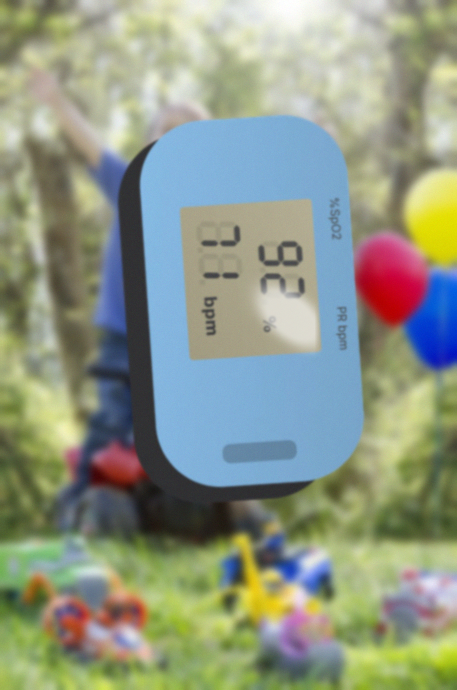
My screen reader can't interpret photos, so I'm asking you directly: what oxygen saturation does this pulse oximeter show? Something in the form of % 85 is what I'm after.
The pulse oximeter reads % 92
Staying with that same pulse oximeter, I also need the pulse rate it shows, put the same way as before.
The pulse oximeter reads bpm 71
